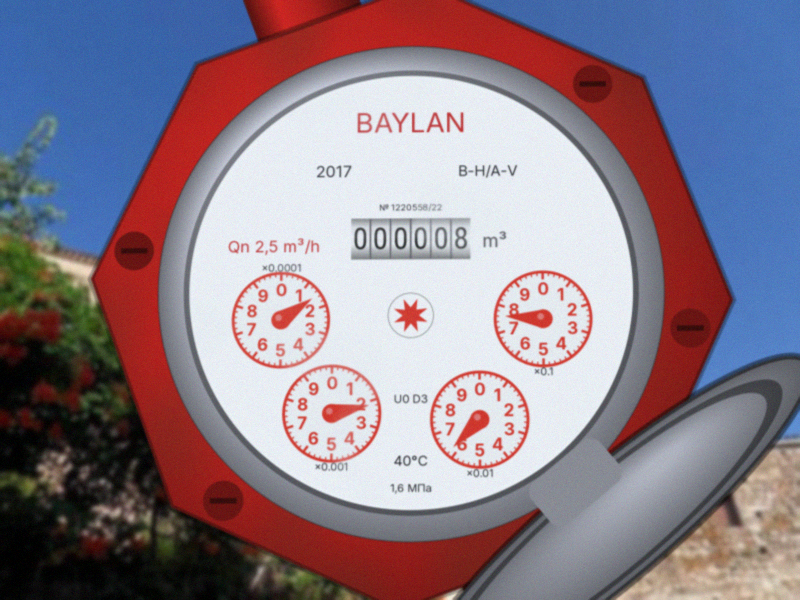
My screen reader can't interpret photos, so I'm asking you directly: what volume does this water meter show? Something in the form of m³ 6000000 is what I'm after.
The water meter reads m³ 8.7621
